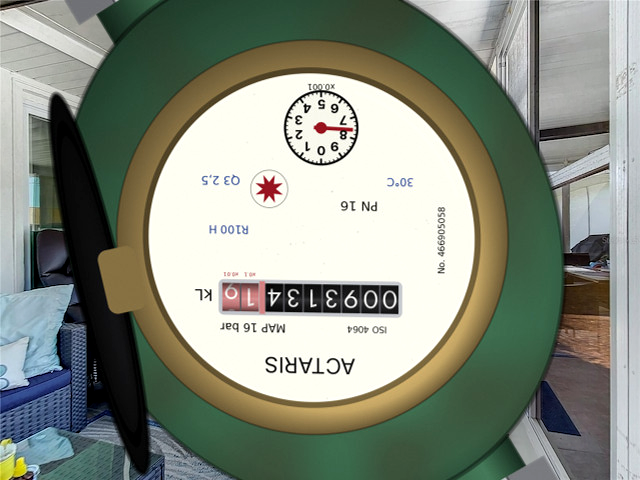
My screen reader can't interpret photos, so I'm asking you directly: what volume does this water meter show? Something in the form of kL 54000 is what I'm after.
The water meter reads kL 93134.187
